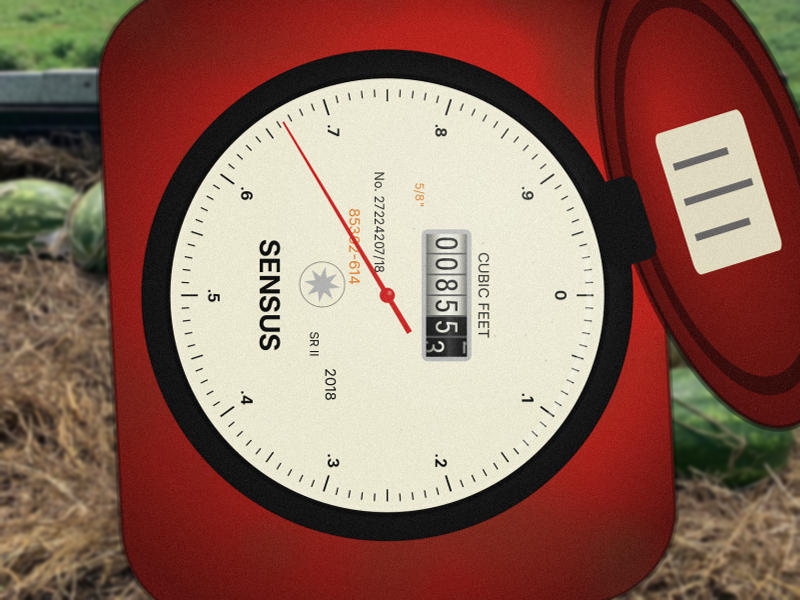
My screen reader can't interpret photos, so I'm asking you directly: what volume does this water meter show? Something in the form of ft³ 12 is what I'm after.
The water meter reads ft³ 8552.66
